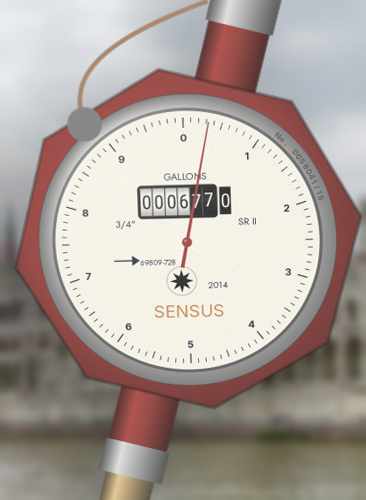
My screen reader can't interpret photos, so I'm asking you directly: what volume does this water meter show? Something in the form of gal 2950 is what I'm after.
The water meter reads gal 6770.3
